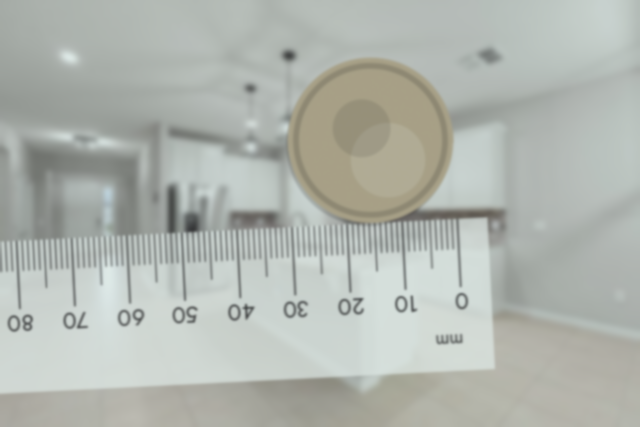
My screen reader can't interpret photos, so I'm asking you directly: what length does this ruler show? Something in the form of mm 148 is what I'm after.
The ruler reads mm 30
